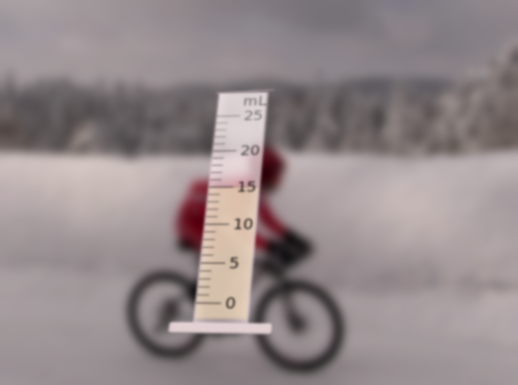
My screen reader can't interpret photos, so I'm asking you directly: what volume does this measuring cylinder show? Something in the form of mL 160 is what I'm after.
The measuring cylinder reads mL 15
